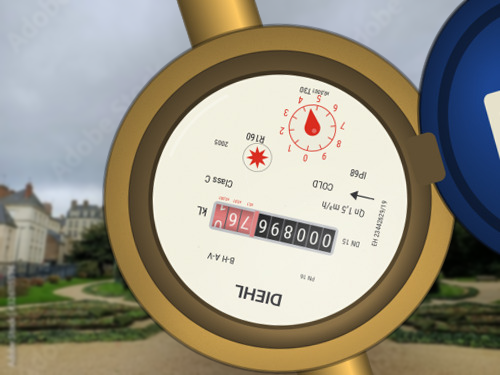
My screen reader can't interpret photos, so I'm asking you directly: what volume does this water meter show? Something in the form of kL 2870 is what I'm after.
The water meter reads kL 896.7604
